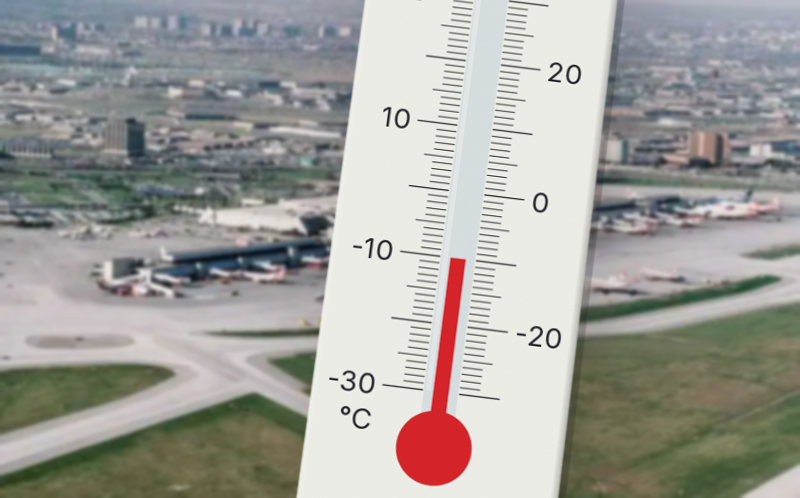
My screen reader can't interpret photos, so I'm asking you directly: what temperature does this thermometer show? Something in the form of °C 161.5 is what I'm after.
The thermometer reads °C -10
